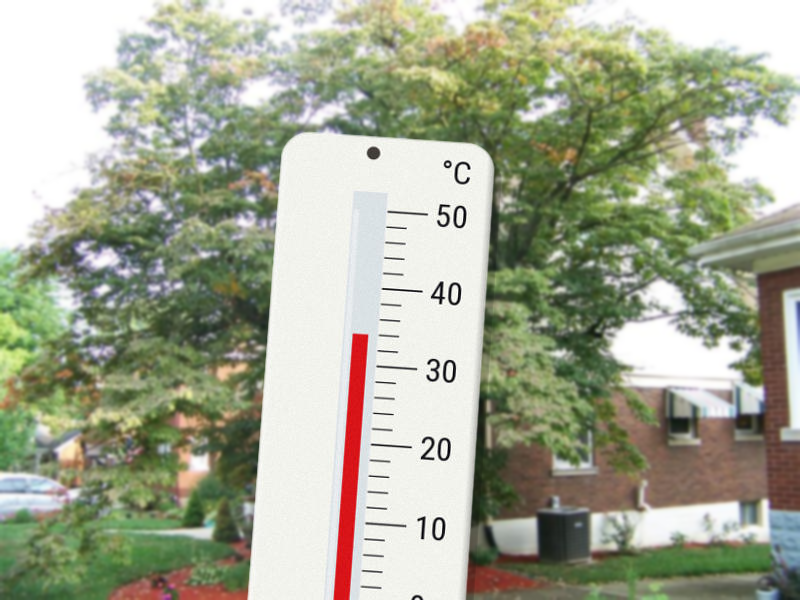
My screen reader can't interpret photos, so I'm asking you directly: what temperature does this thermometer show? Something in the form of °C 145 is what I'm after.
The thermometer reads °C 34
